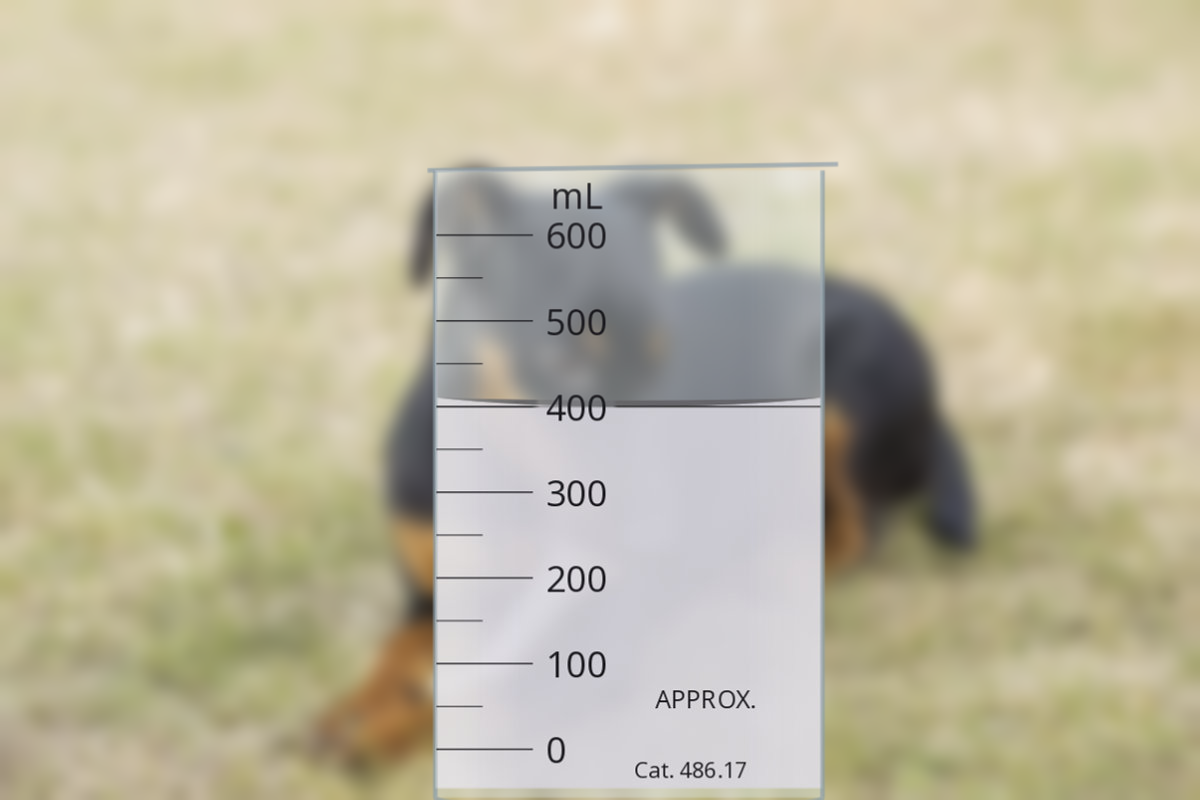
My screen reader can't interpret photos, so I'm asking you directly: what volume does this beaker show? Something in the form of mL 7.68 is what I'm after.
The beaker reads mL 400
